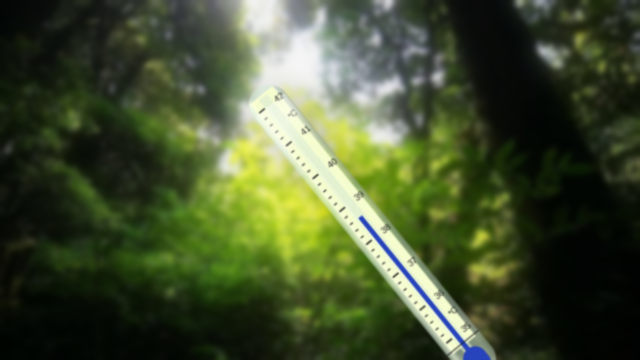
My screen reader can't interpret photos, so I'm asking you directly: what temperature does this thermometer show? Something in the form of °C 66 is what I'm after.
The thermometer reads °C 38.6
